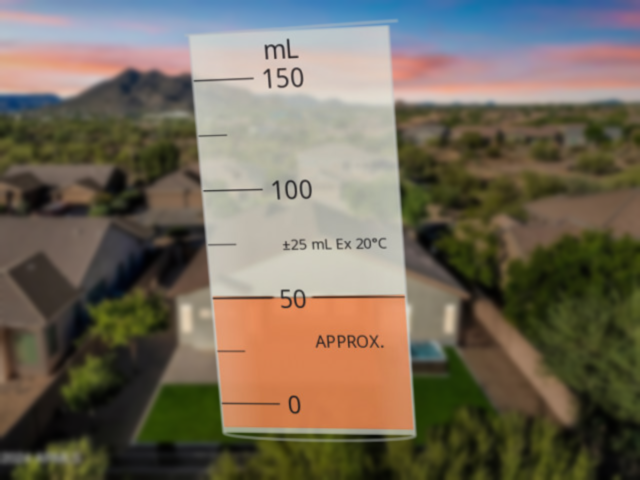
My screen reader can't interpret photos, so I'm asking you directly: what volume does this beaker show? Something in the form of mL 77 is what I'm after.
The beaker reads mL 50
